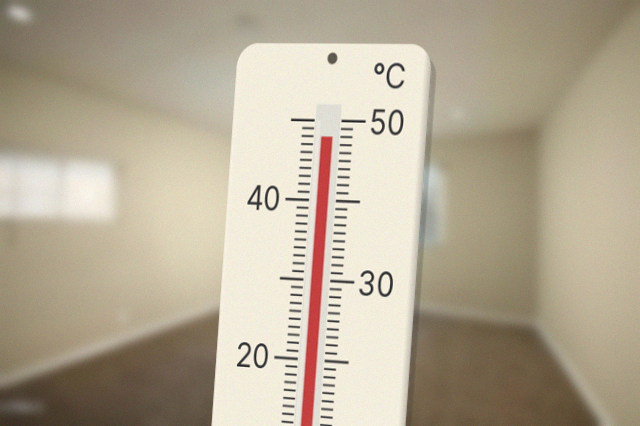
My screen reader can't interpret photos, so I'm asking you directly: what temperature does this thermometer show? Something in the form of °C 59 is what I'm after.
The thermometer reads °C 48
